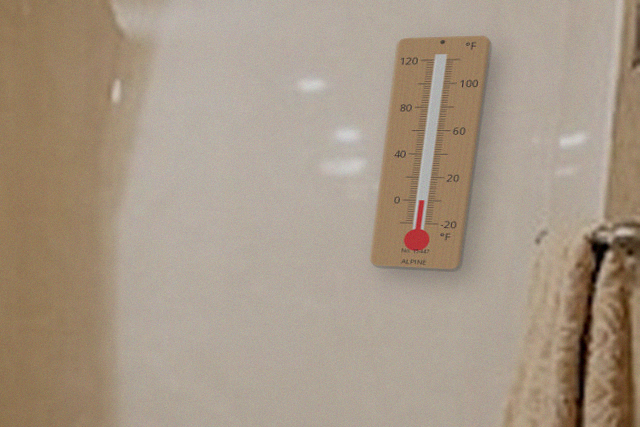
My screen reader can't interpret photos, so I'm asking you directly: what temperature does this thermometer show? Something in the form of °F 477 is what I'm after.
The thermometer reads °F 0
